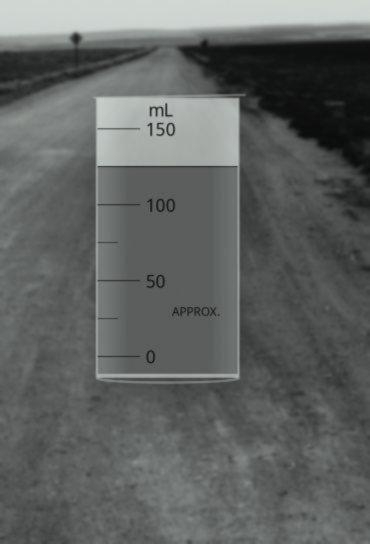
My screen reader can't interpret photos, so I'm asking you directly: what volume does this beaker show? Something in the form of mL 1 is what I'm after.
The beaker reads mL 125
